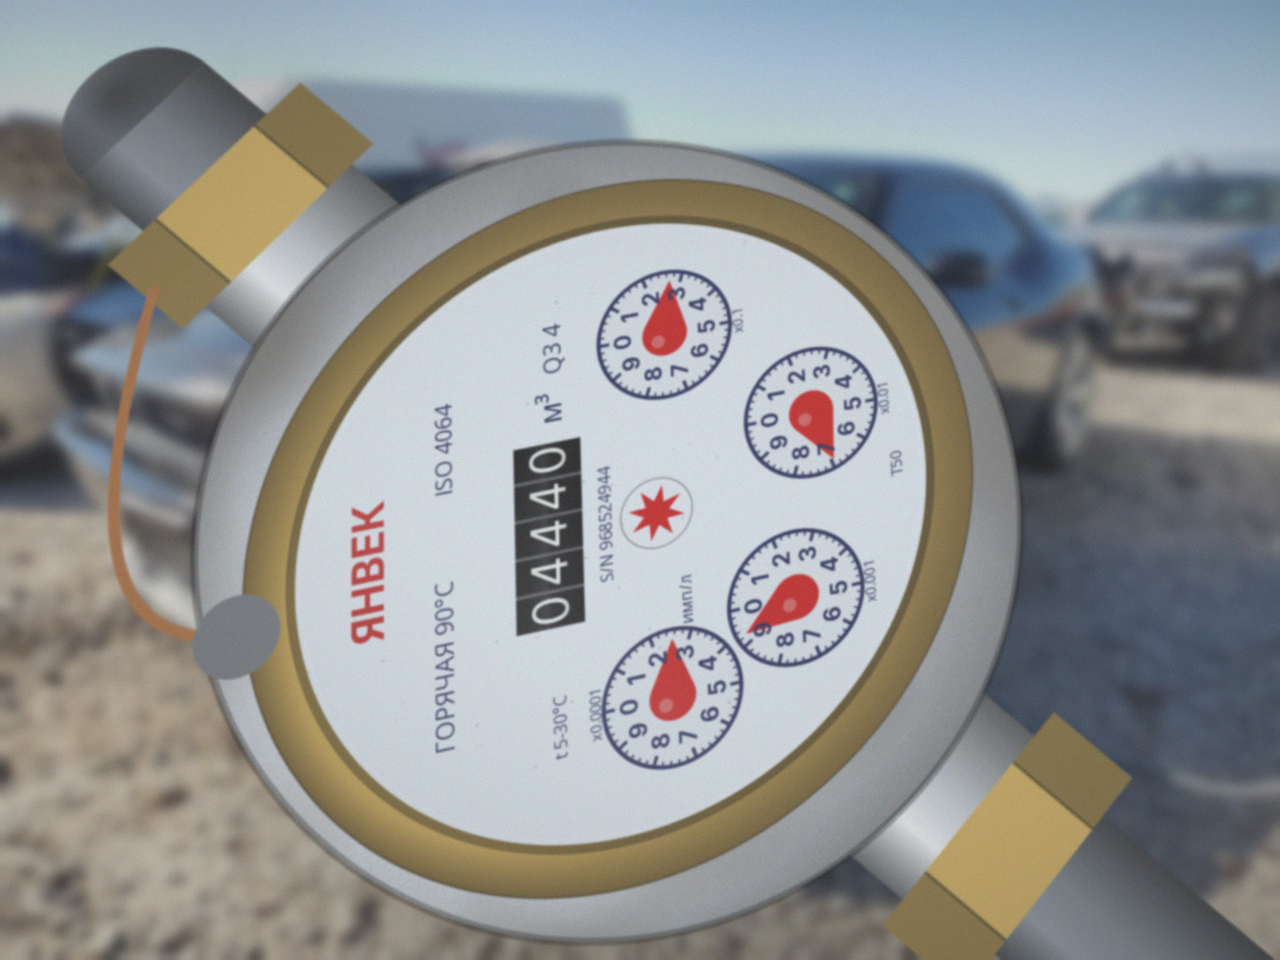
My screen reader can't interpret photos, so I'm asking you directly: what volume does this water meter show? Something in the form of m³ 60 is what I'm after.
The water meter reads m³ 4440.2692
